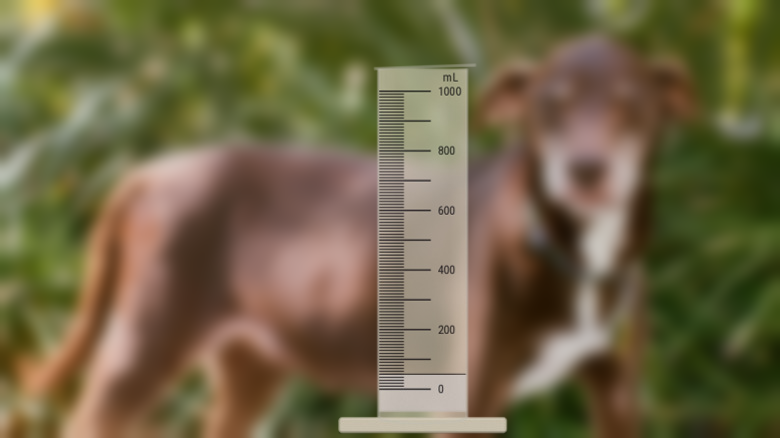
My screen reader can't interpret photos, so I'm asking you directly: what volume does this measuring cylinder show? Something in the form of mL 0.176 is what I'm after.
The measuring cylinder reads mL 50
